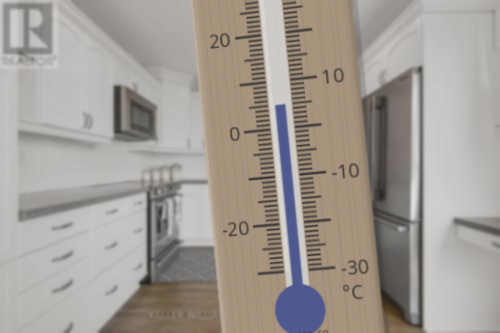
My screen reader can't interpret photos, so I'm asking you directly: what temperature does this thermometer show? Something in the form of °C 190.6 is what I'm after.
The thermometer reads °C 5
